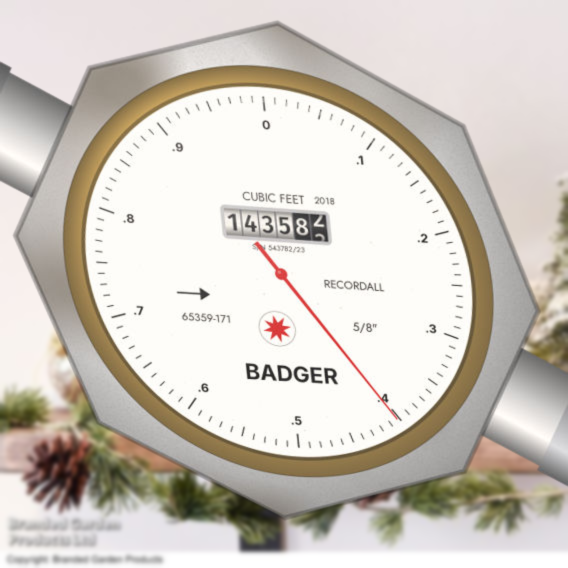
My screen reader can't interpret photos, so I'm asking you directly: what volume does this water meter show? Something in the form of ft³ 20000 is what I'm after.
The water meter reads ft³ 143582.40
